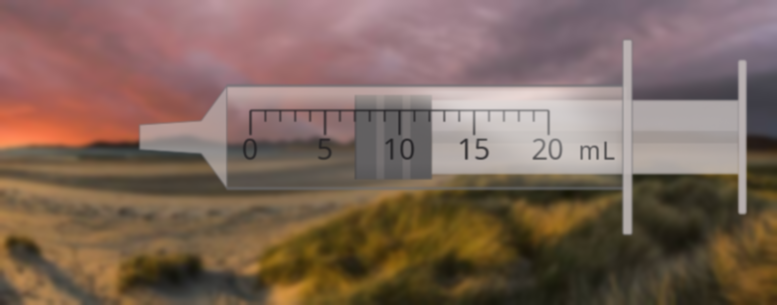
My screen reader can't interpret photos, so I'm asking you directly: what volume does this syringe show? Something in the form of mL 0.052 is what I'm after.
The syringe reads mL 7
